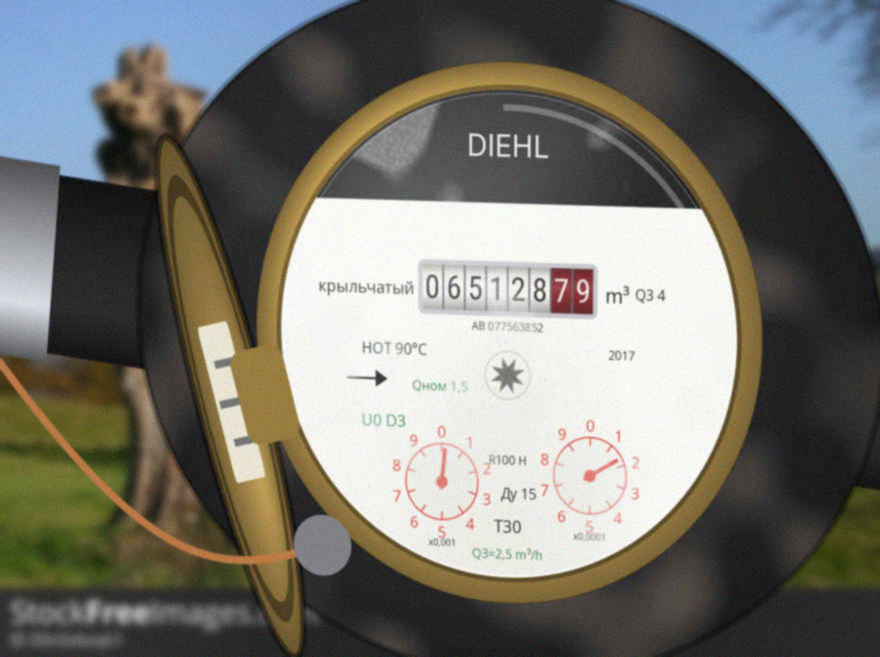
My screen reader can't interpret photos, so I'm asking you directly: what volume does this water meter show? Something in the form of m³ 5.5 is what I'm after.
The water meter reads m³ 65128.7901
